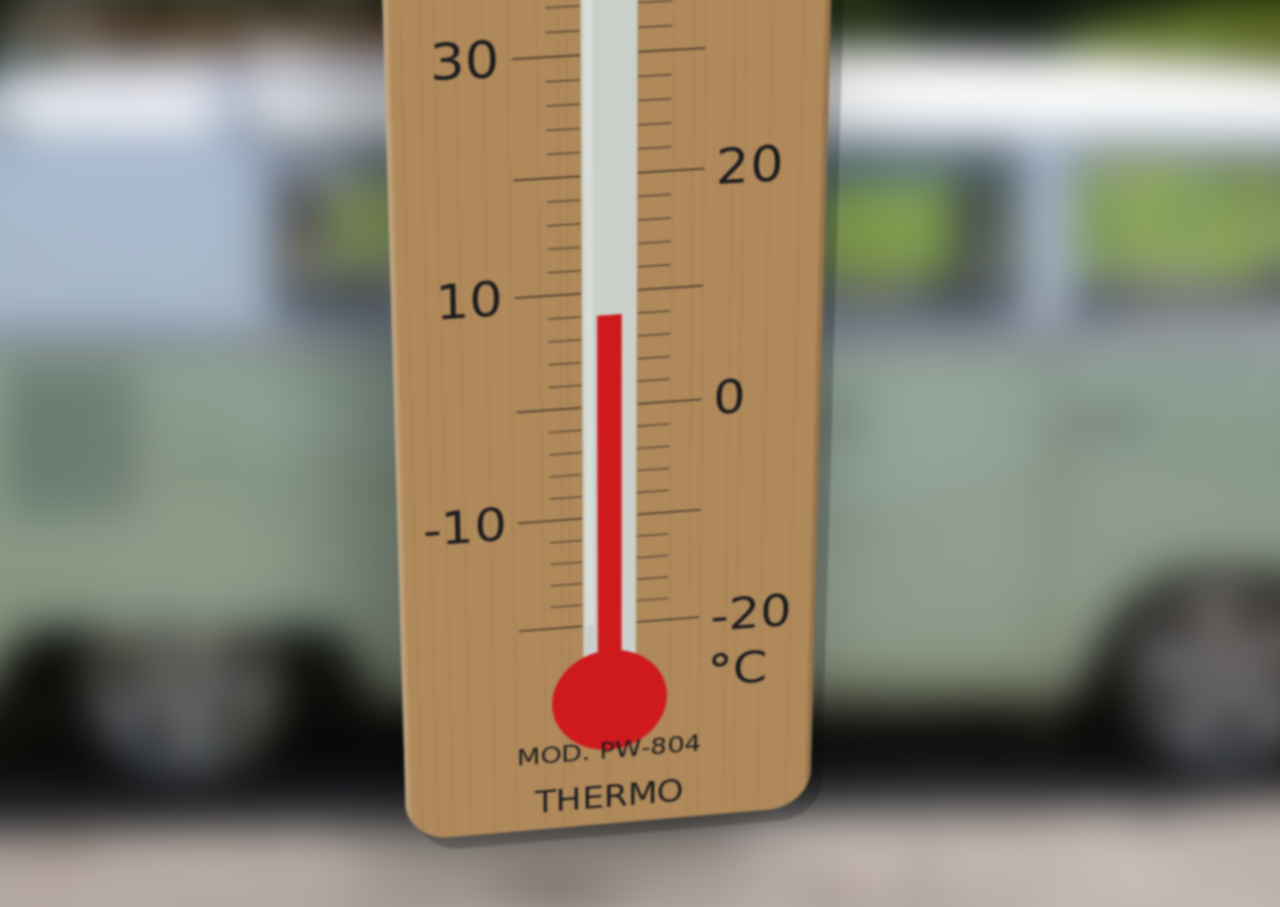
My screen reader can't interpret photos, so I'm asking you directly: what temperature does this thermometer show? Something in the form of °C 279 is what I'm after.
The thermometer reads °C 8
